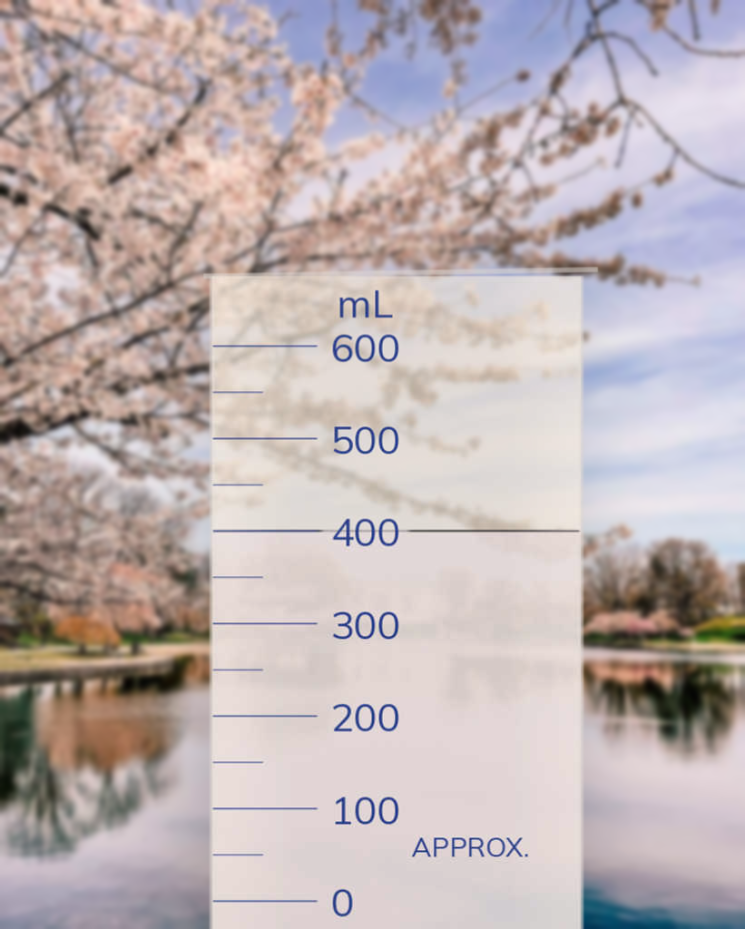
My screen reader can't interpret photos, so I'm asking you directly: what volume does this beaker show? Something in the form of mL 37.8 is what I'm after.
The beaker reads mL 400
